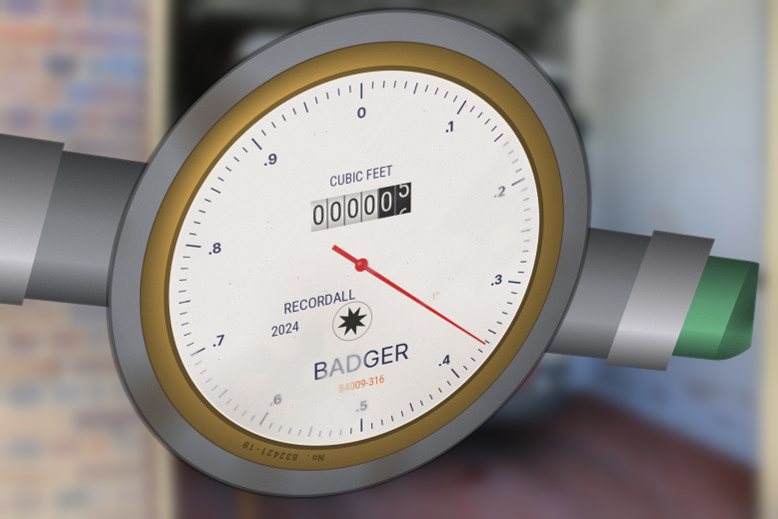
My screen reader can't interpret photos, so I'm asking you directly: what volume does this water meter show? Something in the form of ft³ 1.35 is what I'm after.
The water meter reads ft³ 5.36
